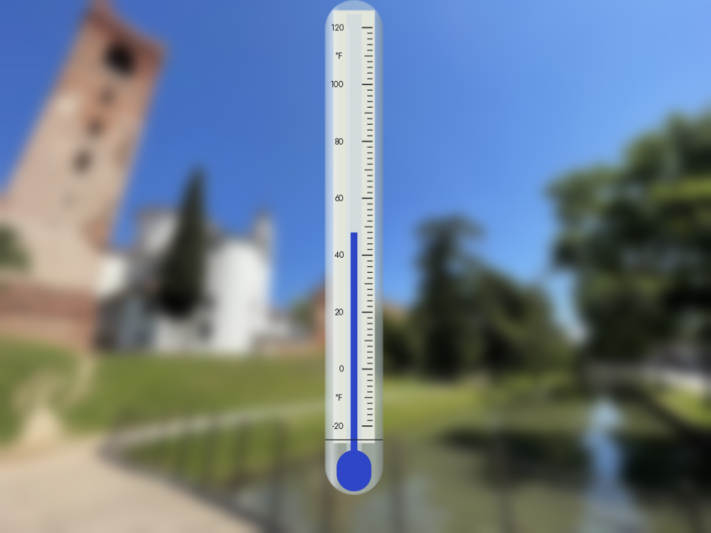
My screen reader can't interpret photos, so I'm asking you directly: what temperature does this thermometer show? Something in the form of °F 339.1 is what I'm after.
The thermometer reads °F 48
